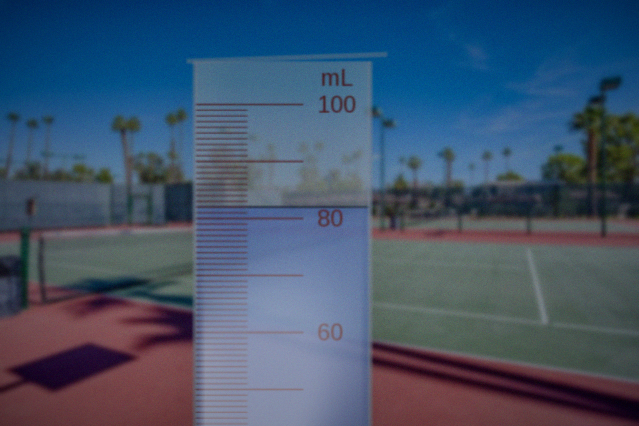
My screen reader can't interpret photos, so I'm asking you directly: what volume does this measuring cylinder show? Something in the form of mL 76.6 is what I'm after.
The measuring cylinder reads mL 82
